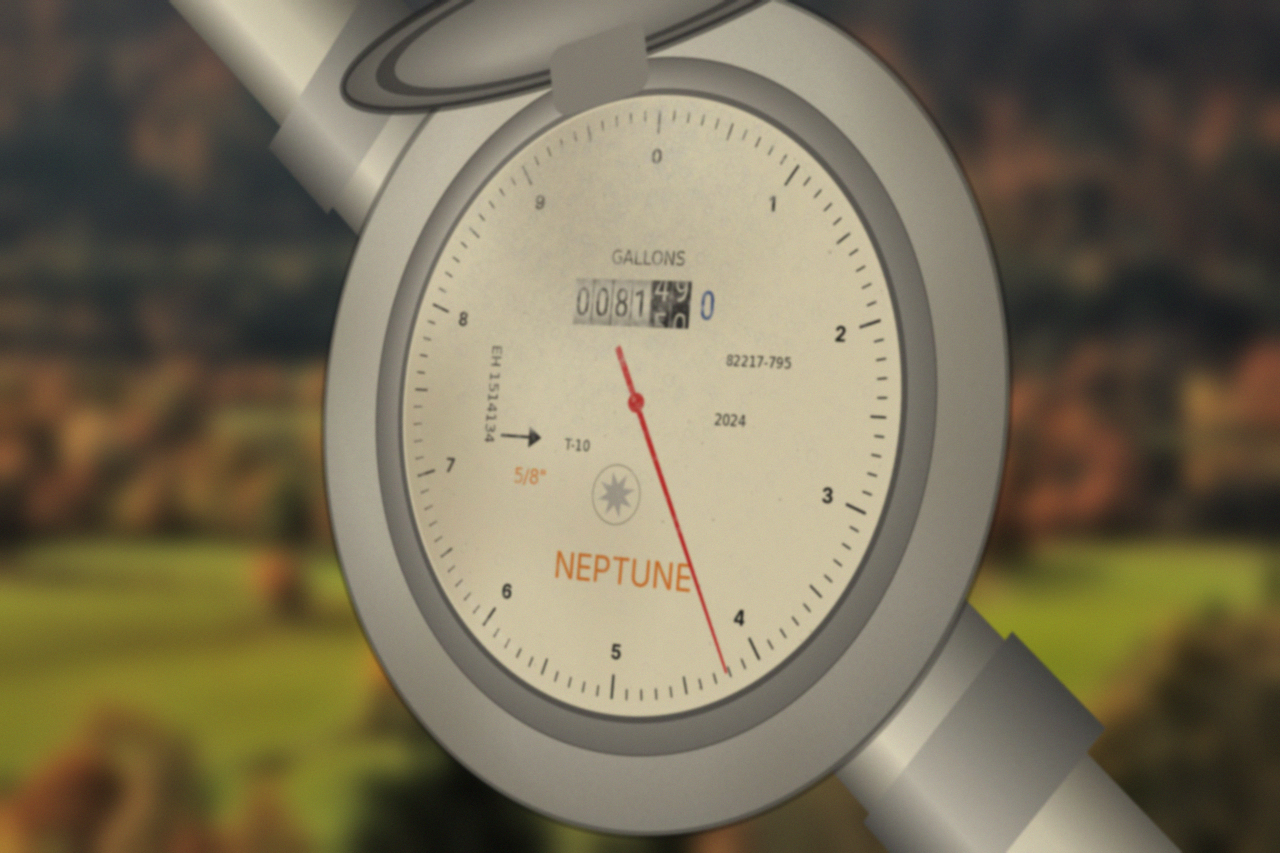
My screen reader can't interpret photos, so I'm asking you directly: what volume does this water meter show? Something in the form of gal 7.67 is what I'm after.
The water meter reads gal 81494.2
